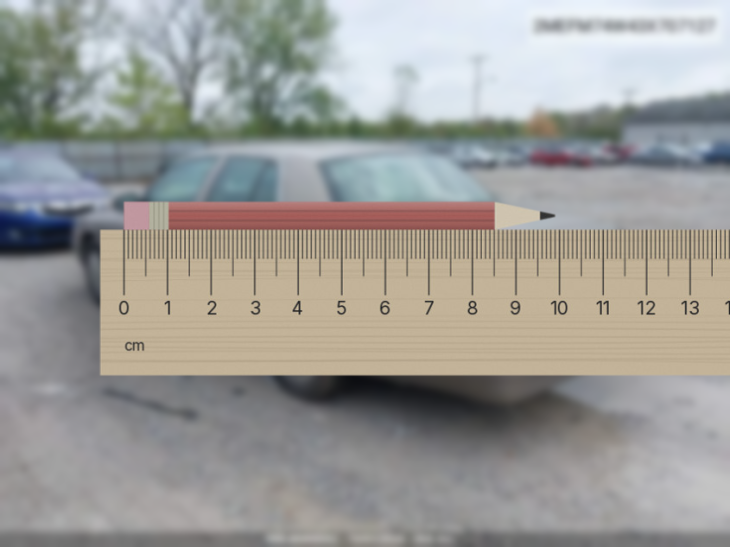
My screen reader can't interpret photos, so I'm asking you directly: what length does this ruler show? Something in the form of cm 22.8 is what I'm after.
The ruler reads cm 9.9
